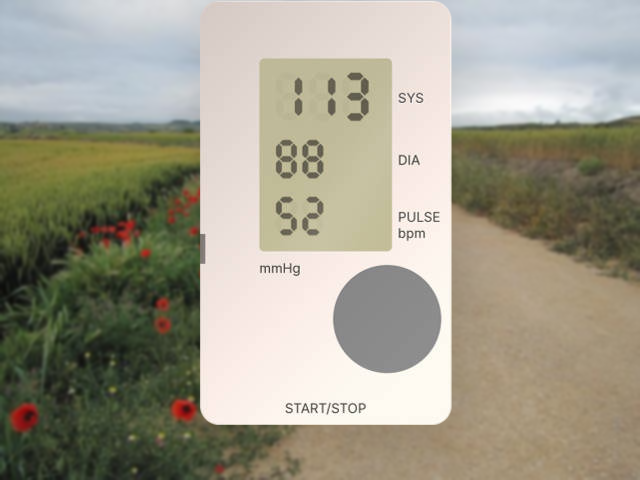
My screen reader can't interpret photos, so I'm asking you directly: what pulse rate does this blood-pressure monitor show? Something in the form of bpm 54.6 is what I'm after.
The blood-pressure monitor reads bpm 52
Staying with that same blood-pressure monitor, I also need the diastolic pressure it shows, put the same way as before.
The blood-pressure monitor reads mmHg 88
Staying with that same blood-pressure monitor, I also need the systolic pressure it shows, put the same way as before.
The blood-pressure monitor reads mmHg 113
